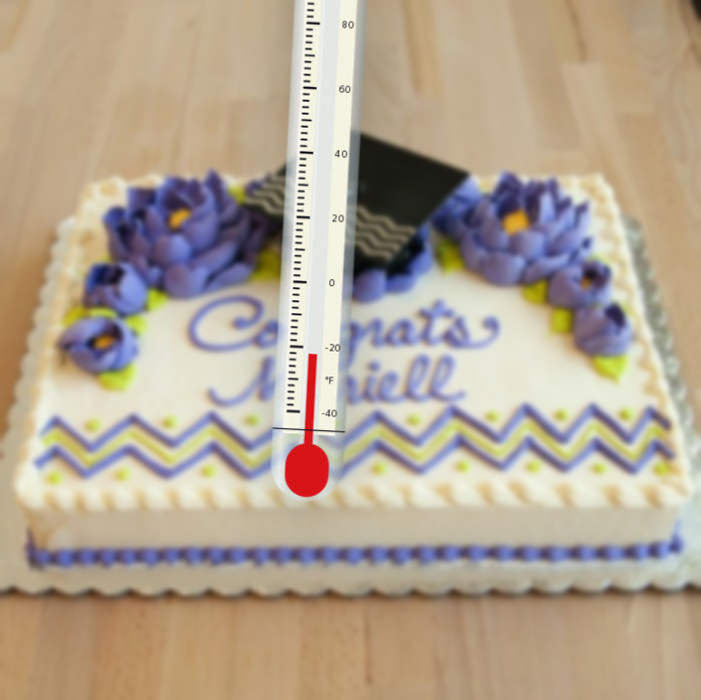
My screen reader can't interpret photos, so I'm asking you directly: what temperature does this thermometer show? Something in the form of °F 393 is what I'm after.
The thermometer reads °F -22
